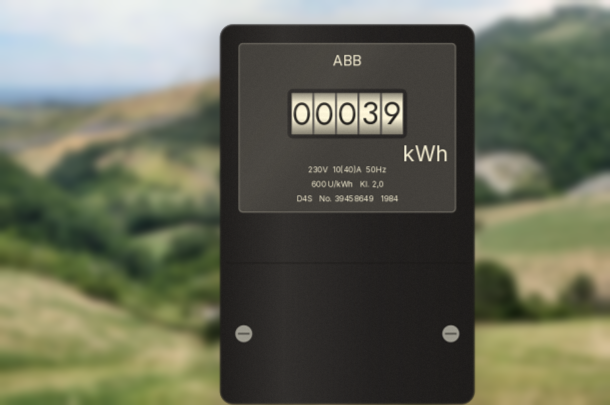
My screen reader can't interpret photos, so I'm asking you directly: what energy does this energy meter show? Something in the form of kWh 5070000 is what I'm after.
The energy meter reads kWh 39
